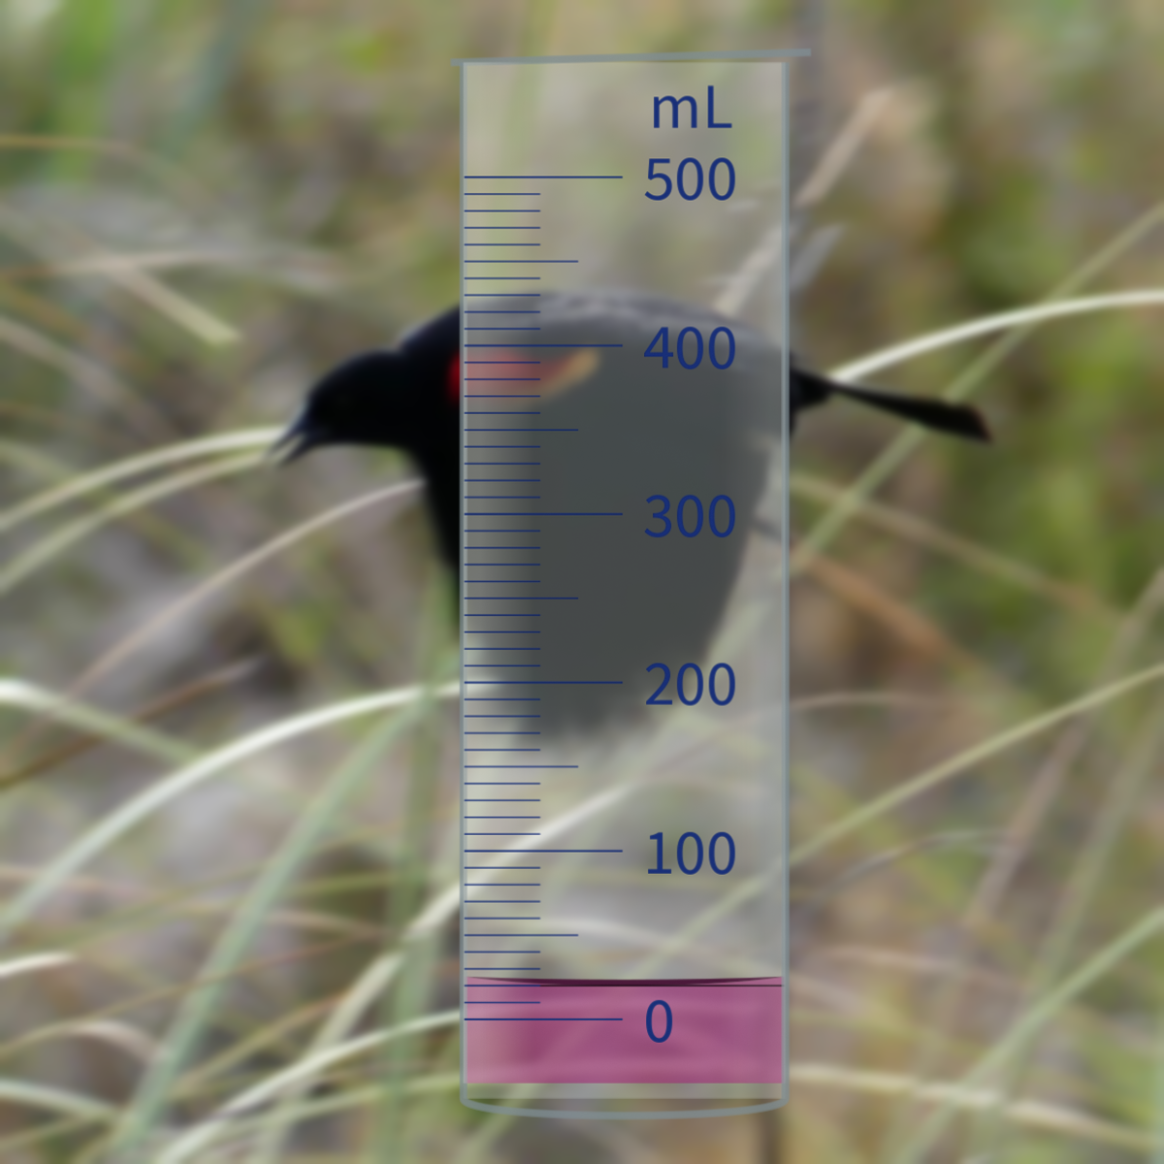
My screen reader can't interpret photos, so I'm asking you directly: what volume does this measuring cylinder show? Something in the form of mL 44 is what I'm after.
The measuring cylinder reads mL 20
